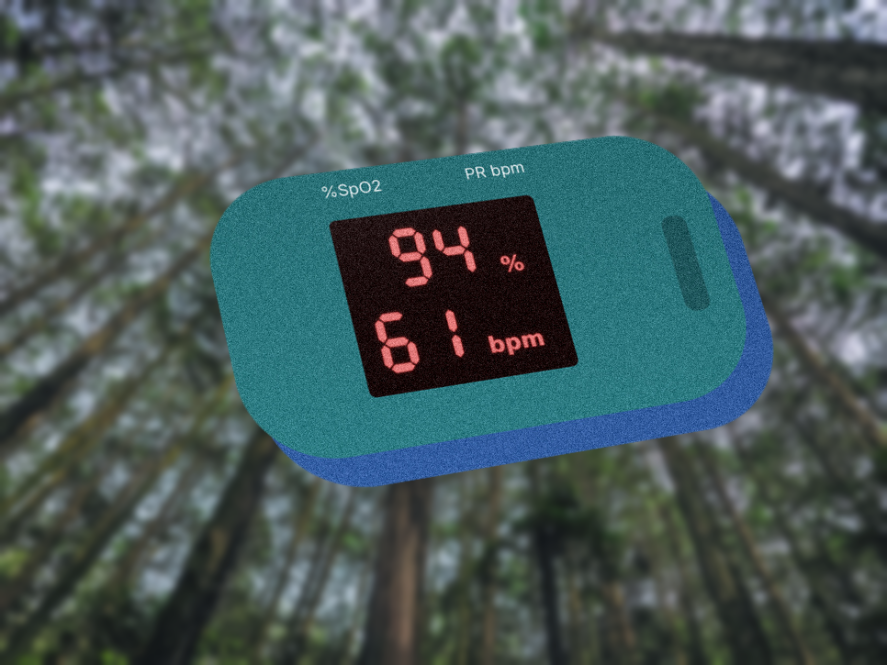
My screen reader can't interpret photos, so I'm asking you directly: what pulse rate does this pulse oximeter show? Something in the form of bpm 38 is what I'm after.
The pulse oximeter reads bpm 61
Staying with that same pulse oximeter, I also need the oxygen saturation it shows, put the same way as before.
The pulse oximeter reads % 94
